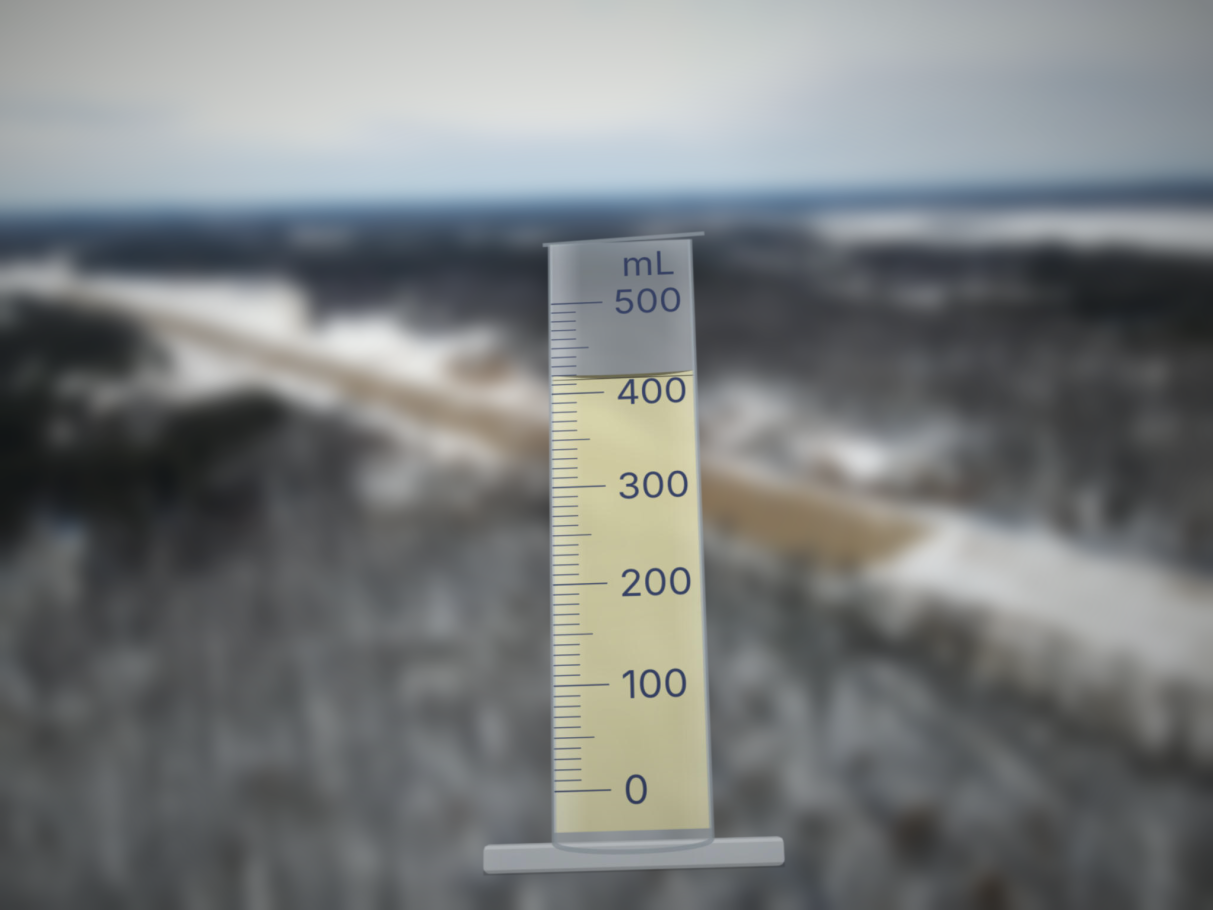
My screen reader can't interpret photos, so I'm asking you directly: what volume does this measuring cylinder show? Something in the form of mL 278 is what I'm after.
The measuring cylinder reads mL 415
